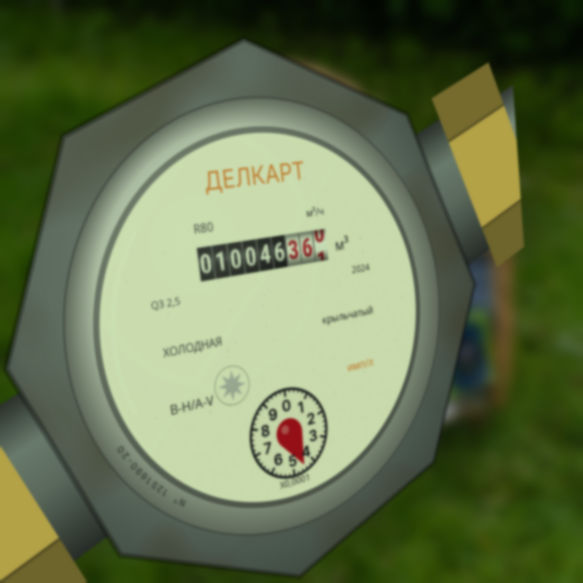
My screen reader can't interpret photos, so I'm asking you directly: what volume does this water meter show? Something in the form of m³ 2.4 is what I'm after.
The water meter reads m³ 10046.3604
